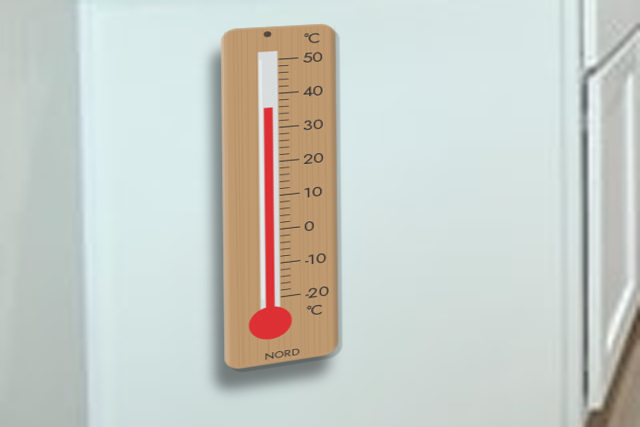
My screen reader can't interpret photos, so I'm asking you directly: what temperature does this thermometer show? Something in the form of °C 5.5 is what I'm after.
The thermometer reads °C 36
